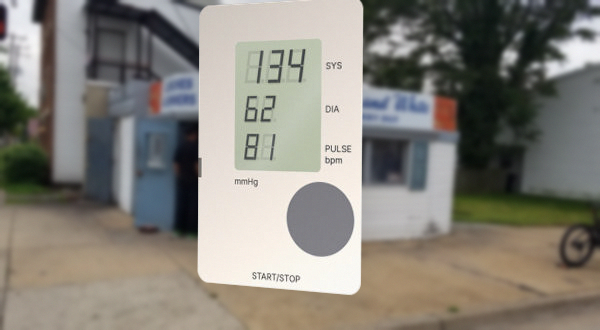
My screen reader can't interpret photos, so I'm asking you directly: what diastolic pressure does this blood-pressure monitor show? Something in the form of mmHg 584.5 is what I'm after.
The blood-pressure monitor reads mmHg 62
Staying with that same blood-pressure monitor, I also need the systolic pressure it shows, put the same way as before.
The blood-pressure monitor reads mmHg 134
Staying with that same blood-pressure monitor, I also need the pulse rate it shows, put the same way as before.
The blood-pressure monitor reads bpm 81
